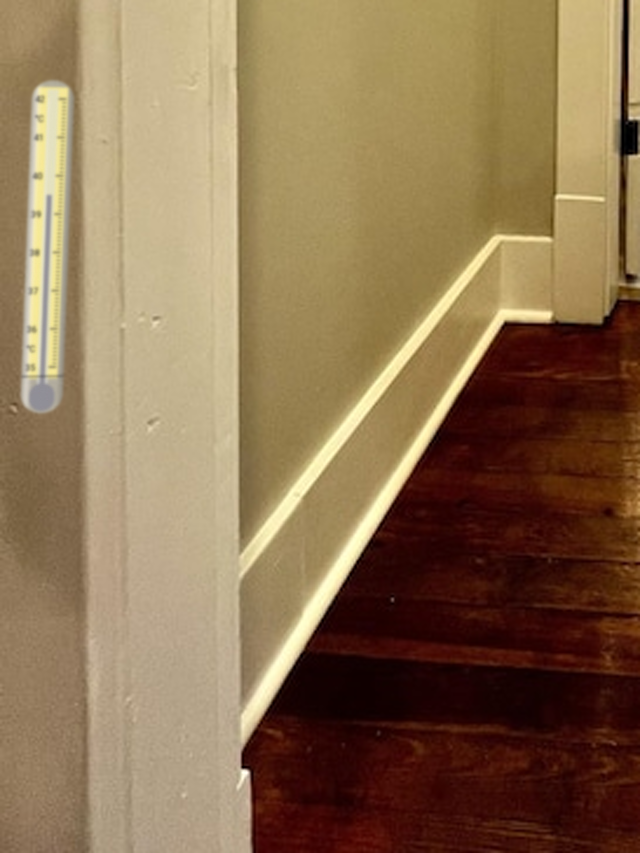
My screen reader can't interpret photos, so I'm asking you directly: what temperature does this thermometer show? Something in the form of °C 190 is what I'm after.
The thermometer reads °C 39.5
